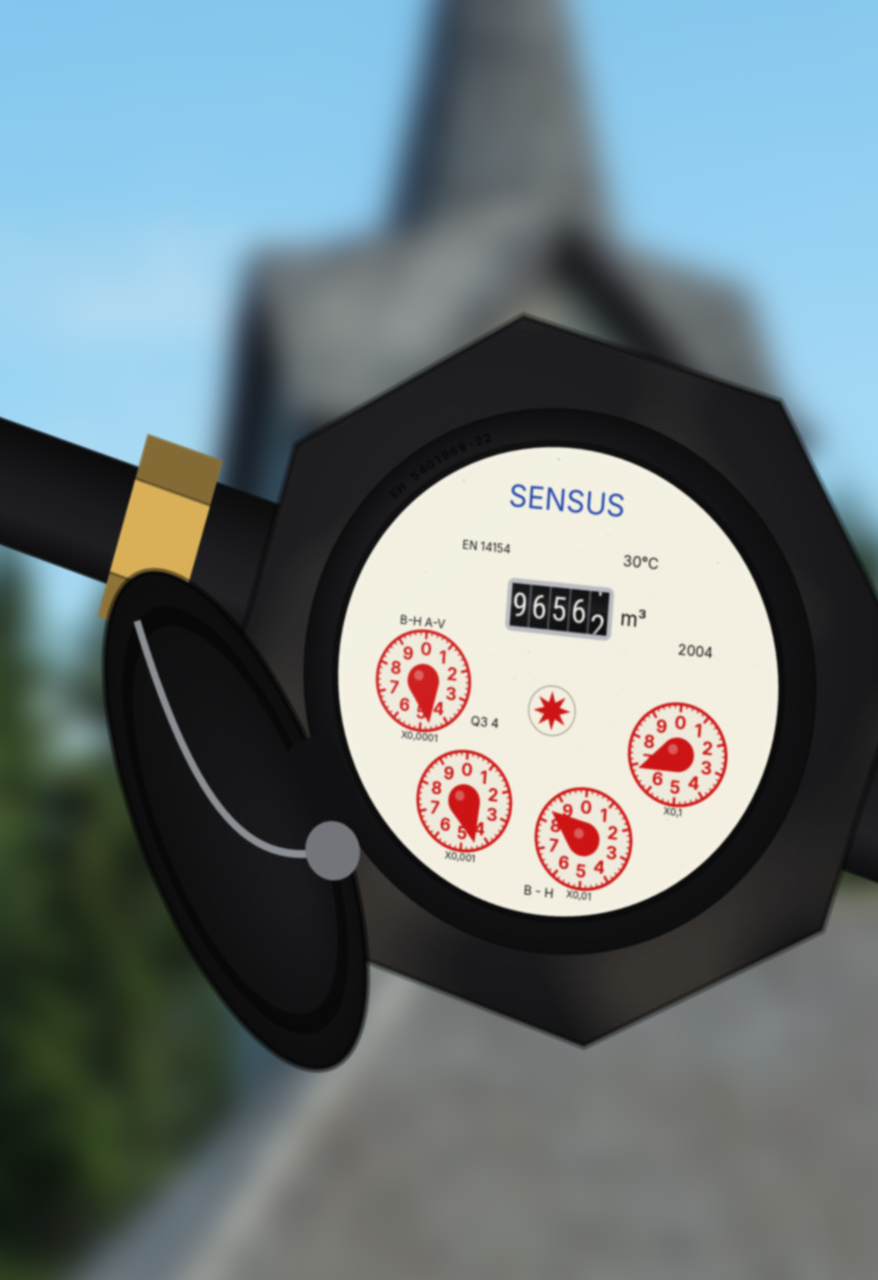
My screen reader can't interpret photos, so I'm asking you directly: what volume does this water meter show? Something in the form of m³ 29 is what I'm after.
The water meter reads m³ 96561.6844
